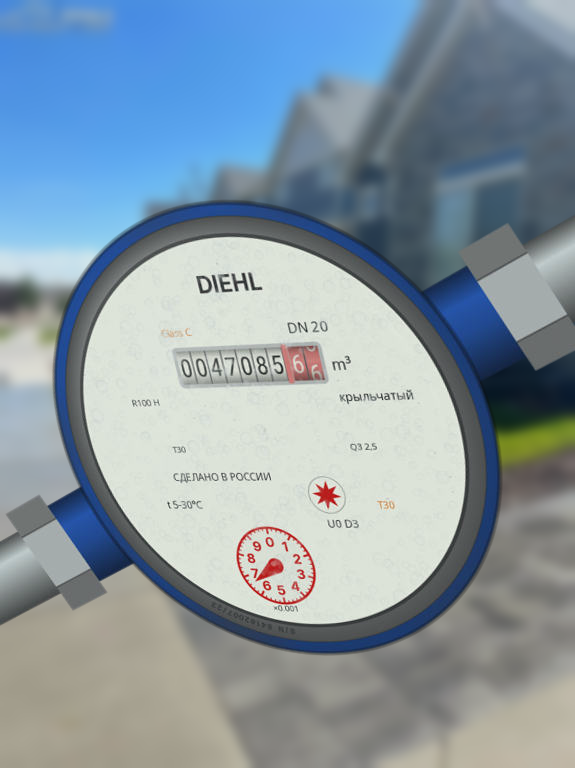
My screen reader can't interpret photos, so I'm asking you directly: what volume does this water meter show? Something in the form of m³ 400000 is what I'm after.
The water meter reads m³ 47085.656
